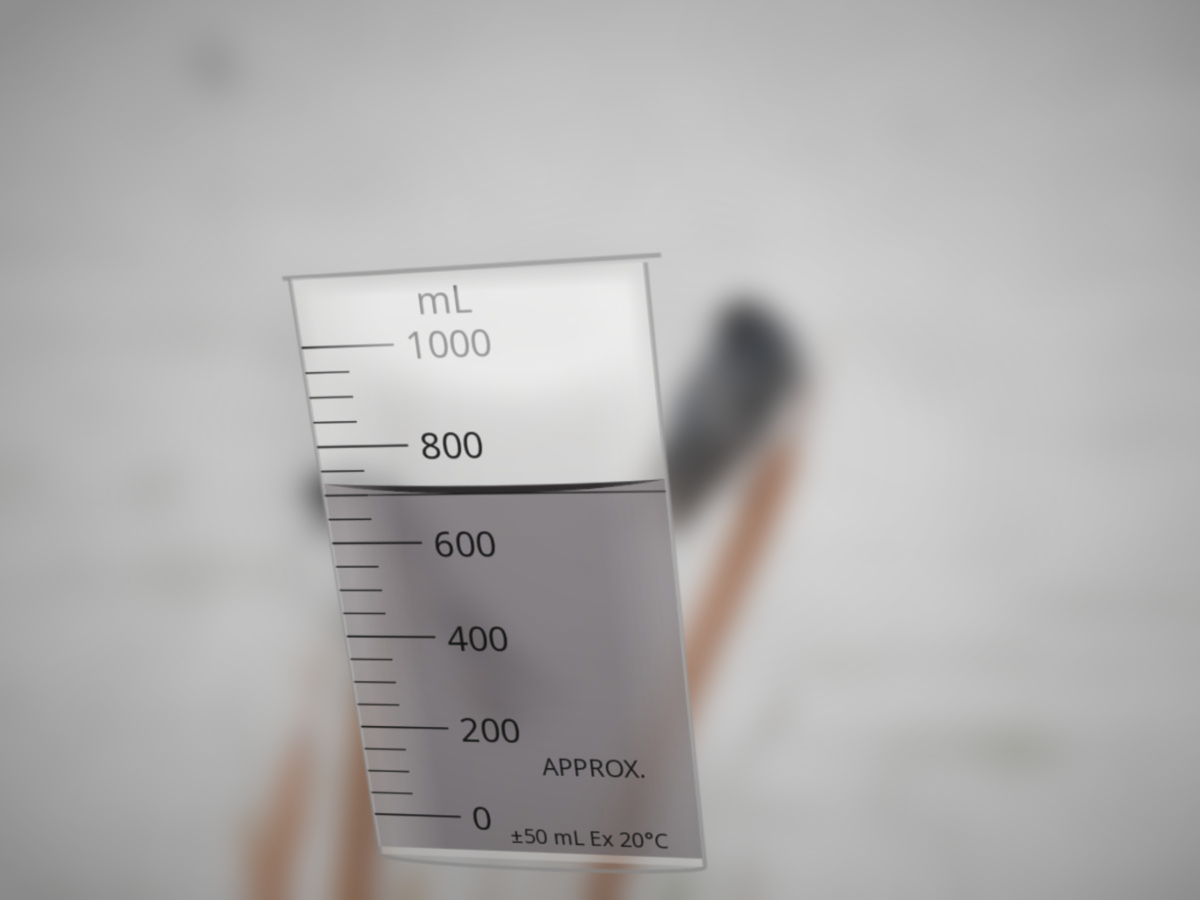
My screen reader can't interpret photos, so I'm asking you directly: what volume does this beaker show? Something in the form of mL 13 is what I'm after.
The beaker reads mL 700
